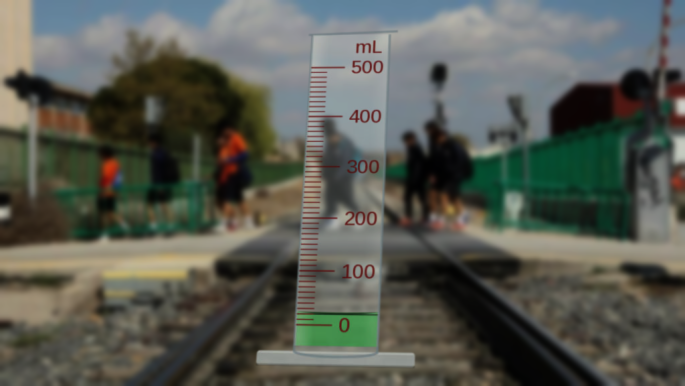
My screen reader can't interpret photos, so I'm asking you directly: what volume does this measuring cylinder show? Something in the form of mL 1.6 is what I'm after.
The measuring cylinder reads mL 20
